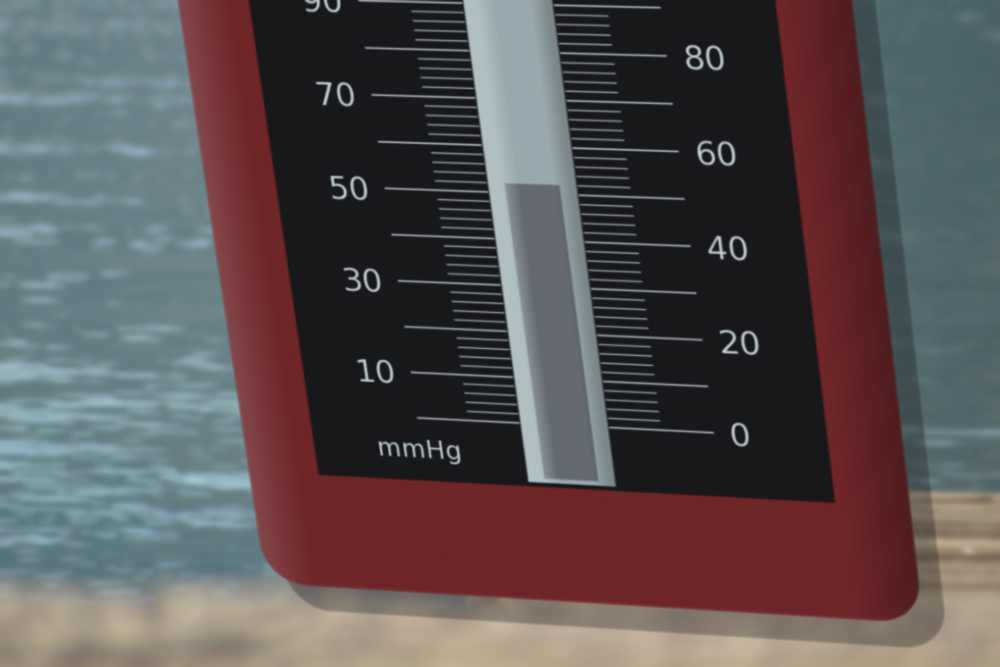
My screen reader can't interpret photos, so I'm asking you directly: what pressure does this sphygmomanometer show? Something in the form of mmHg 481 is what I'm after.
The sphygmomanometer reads mmHg 52
